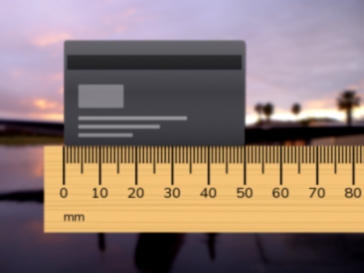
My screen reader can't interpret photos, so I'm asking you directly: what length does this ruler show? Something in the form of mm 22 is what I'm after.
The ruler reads mm 50
